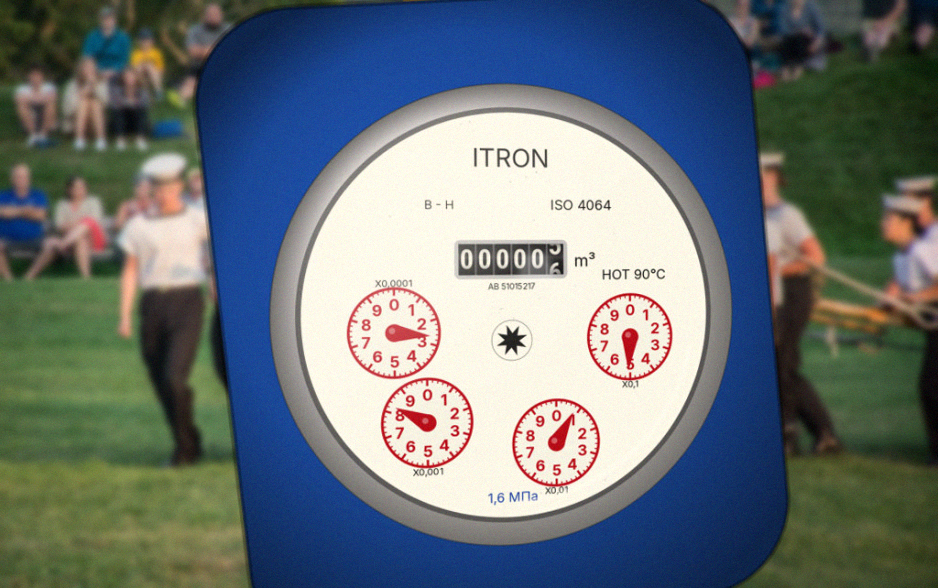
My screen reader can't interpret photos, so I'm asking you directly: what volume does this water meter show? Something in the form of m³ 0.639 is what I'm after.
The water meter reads m³ 5.5082
